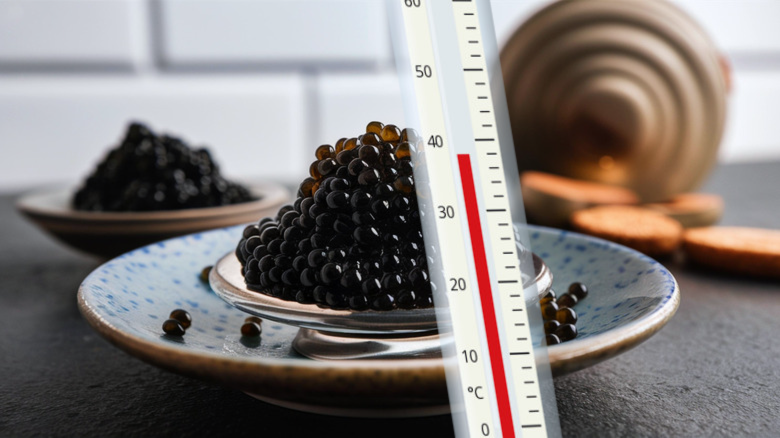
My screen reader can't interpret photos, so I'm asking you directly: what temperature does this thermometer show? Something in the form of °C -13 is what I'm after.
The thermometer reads °C 38
